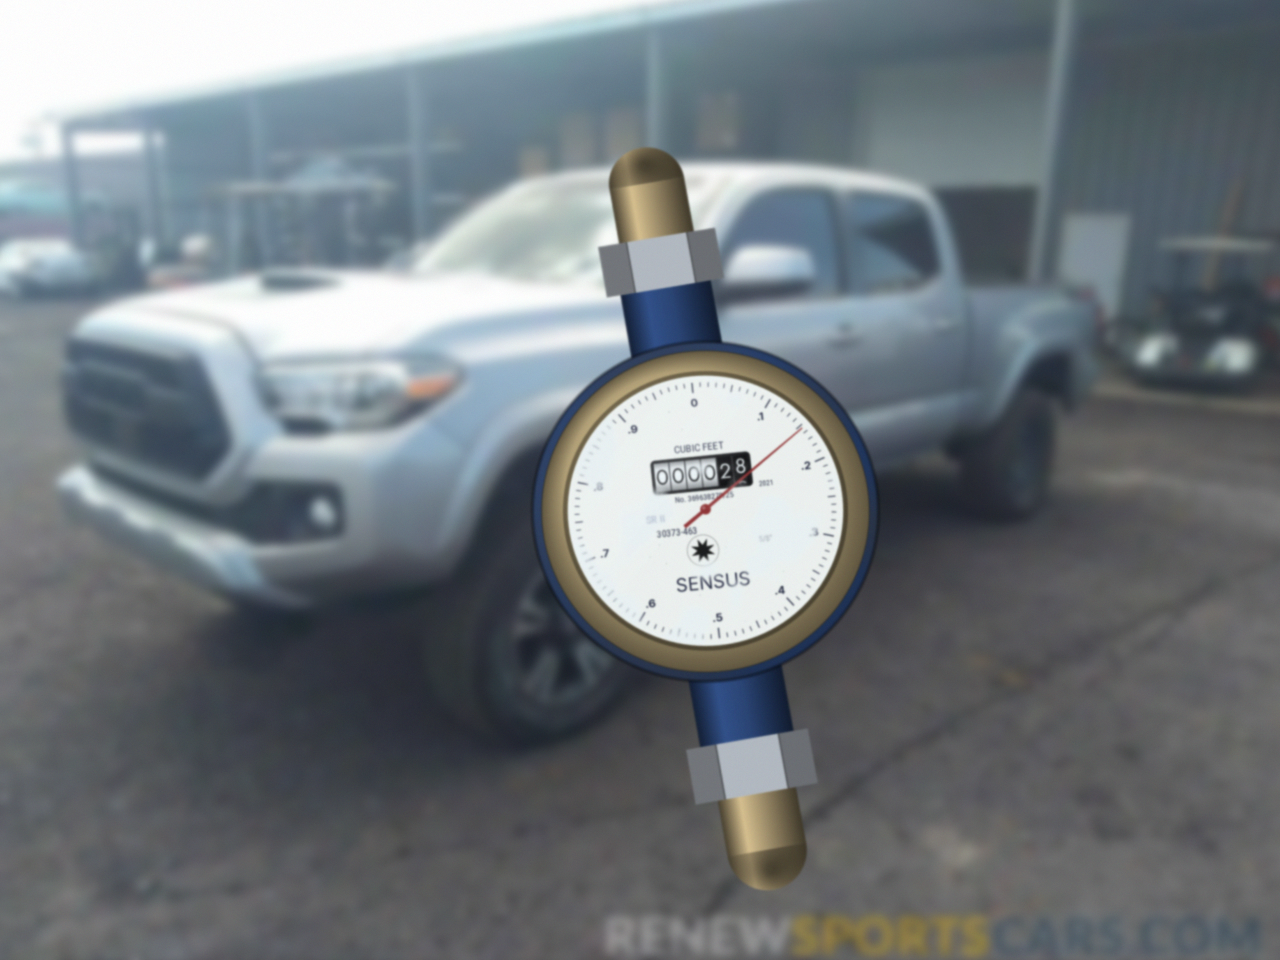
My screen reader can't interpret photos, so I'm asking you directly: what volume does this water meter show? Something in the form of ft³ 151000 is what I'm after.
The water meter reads ft³ 28.15
